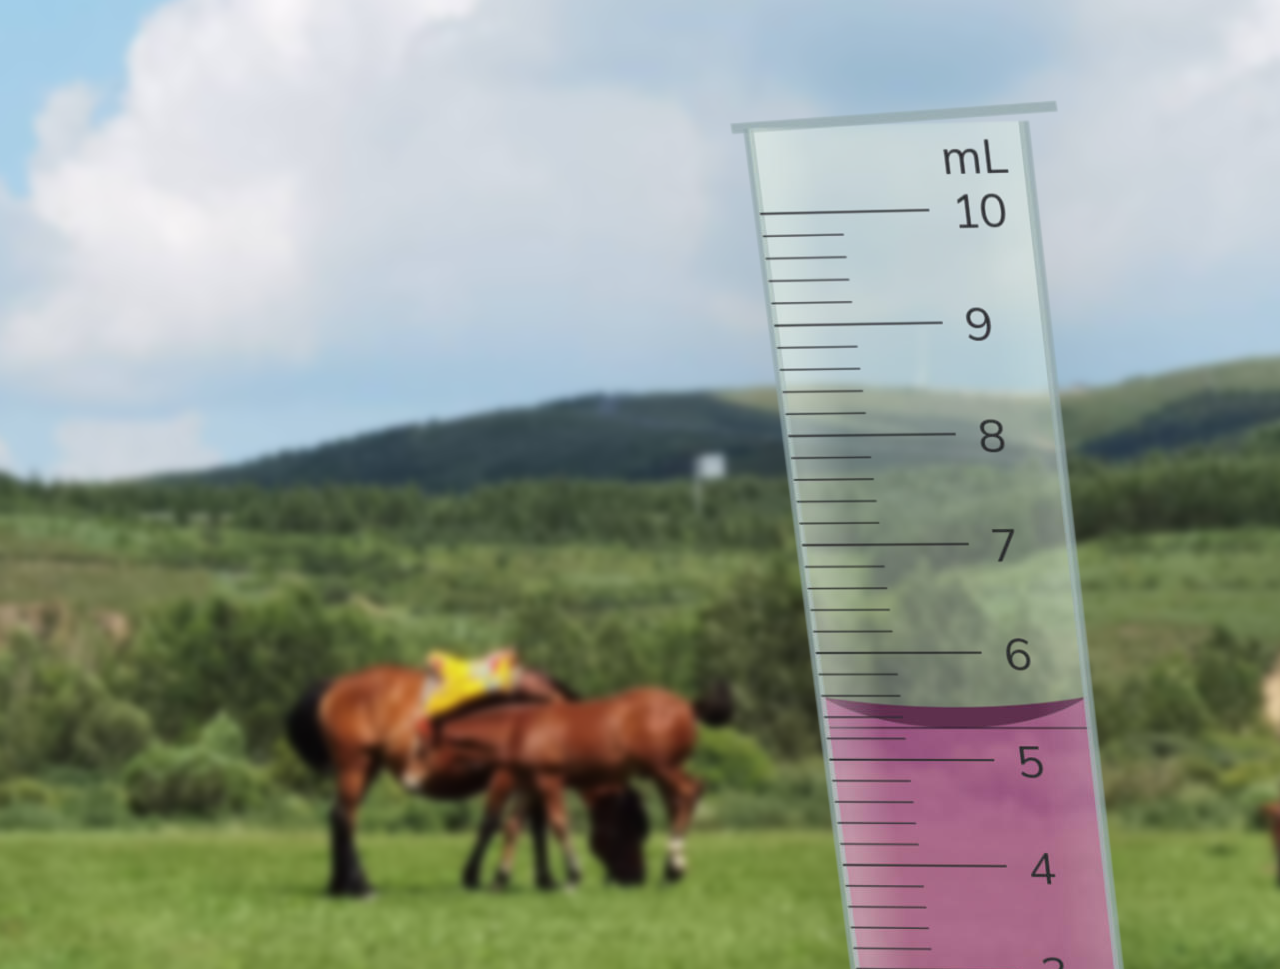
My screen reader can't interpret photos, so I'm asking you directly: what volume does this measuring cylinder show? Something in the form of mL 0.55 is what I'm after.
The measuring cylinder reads mL 5.3
